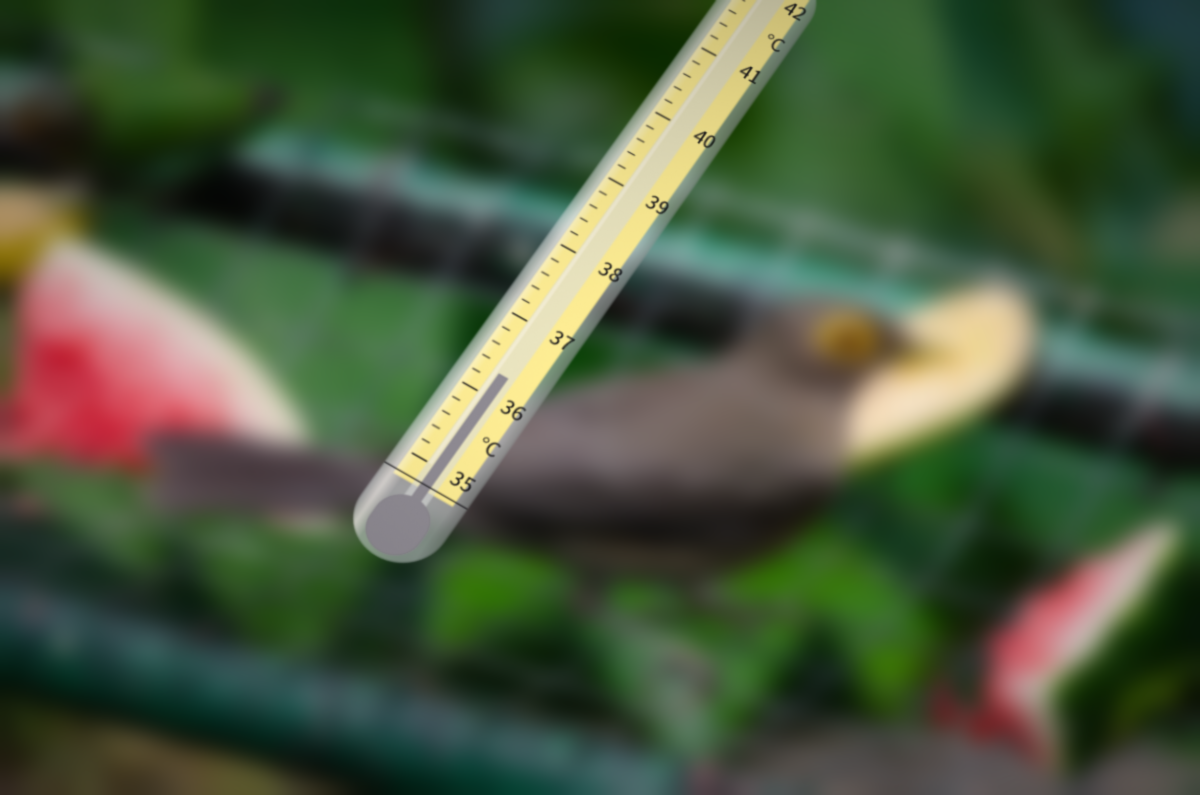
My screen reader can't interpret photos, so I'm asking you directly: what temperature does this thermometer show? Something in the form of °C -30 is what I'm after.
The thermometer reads °C 36.3
